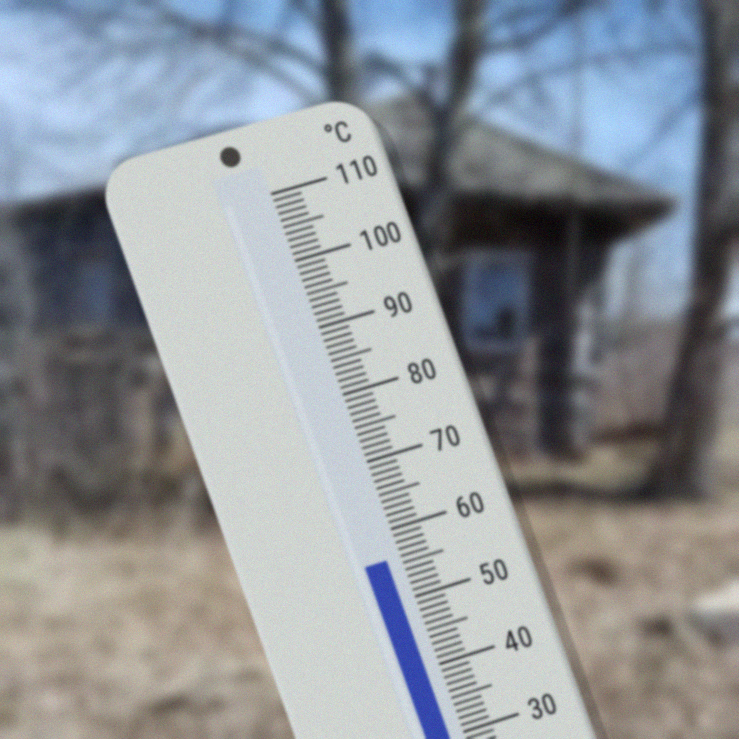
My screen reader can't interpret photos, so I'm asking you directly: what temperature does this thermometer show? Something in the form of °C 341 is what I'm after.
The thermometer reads °C 56
